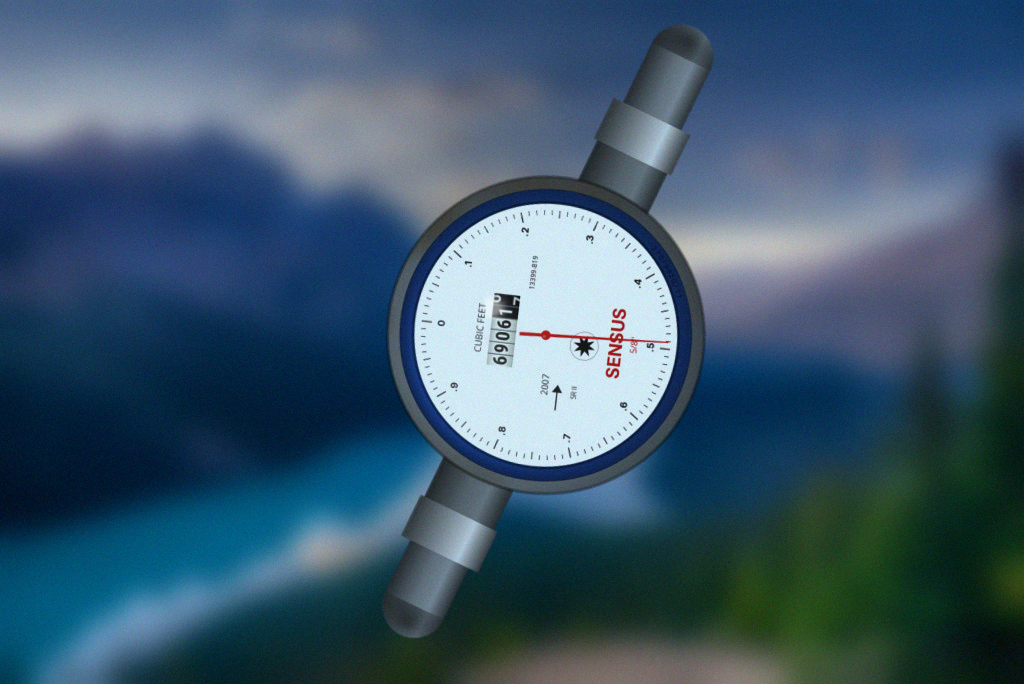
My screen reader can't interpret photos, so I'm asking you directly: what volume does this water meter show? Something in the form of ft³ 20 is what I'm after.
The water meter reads ft³ 690616.49
